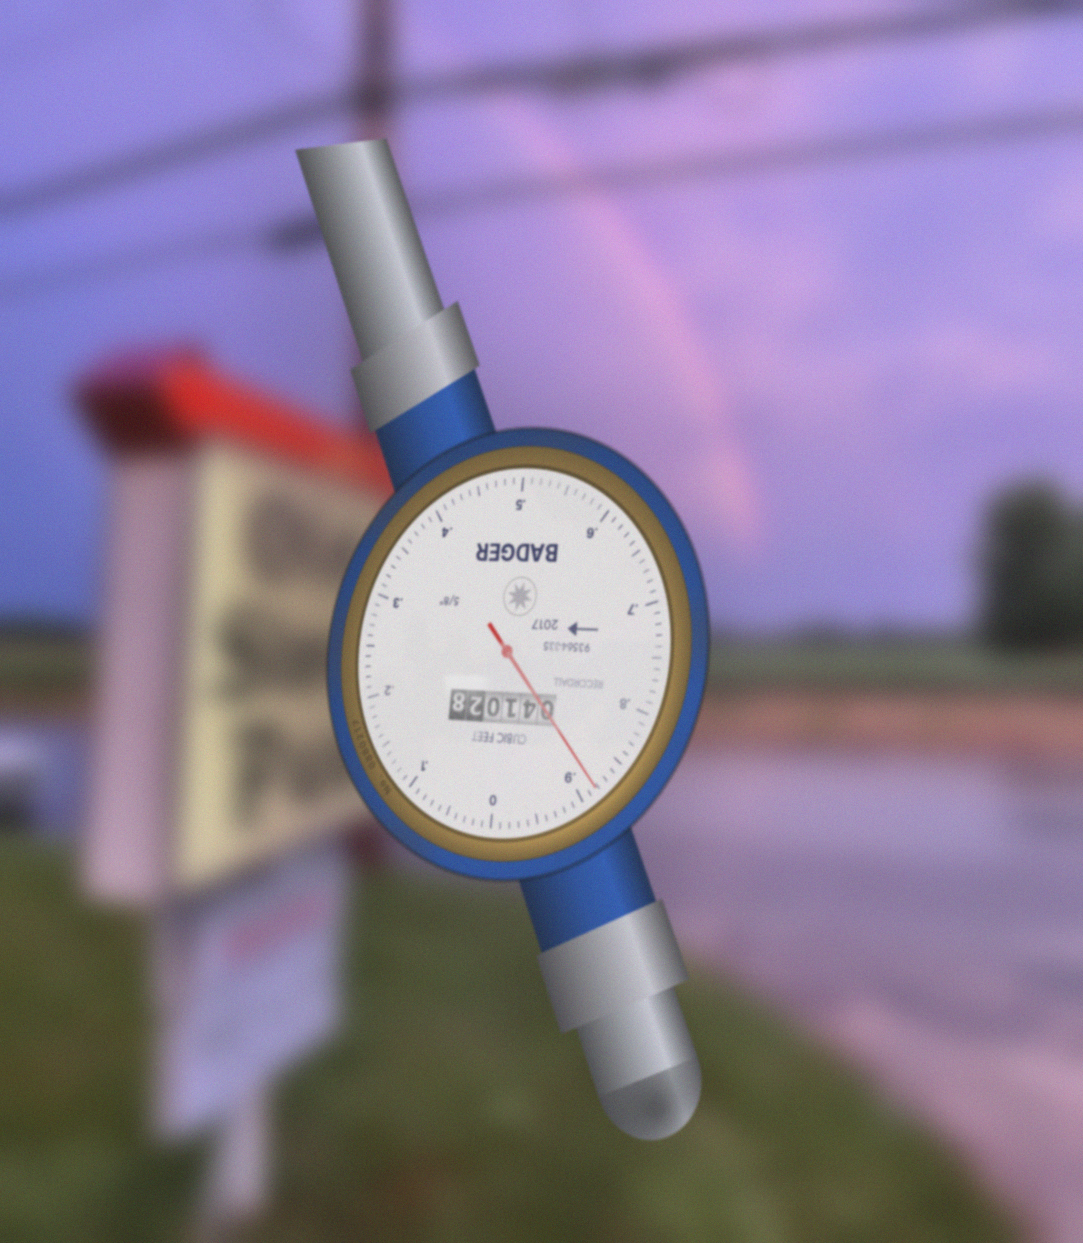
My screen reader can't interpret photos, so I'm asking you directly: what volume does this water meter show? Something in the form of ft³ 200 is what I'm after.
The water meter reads ft³ 41027.88
